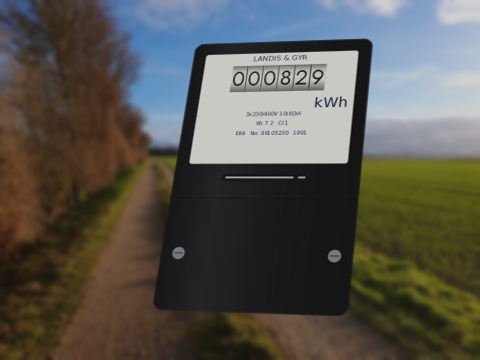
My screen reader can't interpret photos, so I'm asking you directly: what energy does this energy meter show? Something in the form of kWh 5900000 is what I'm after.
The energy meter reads kWh 829
